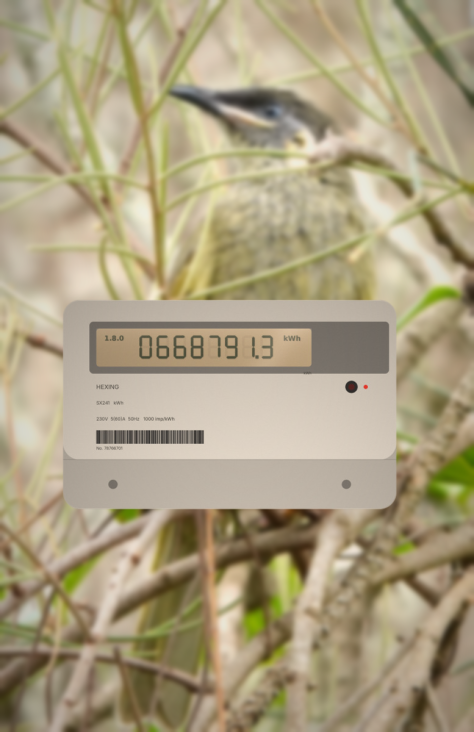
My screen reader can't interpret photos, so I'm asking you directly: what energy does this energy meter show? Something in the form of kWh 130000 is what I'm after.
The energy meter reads kWh 668791.3
